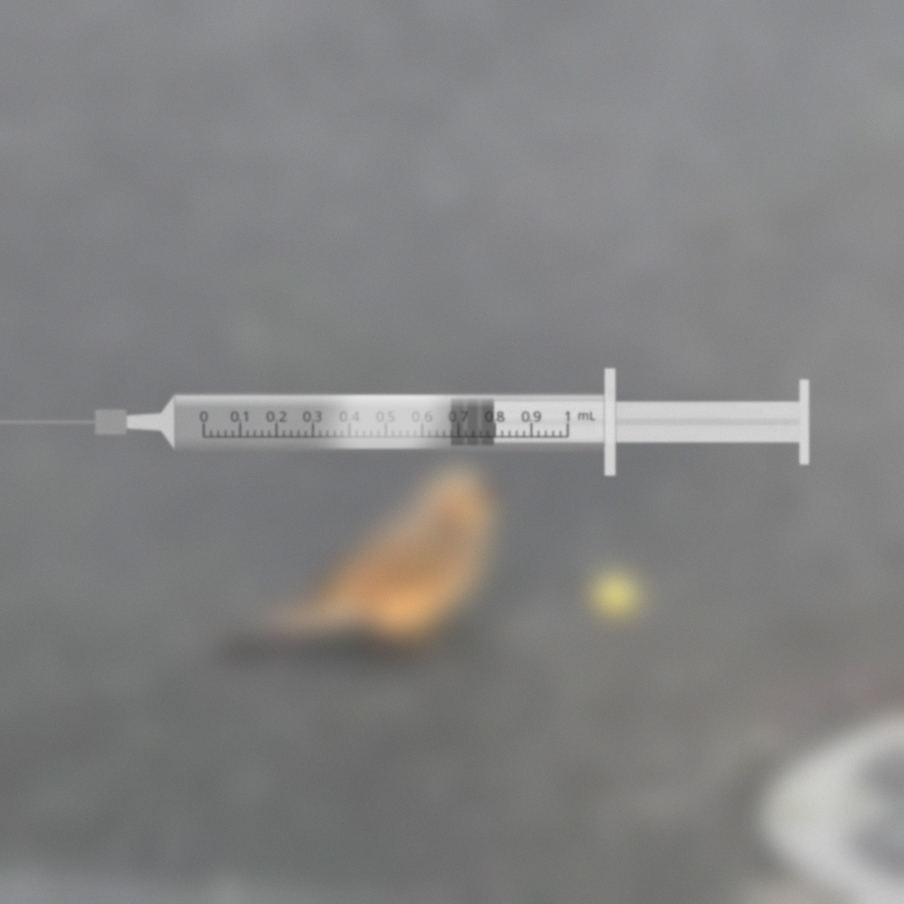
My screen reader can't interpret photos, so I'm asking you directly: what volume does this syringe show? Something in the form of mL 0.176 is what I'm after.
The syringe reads mL 0.68
